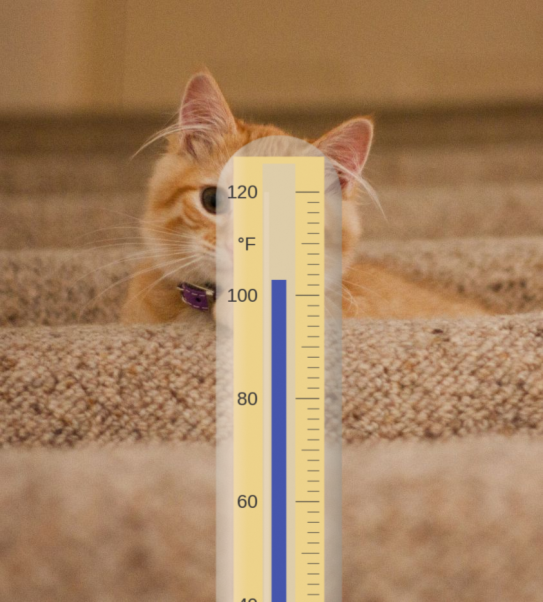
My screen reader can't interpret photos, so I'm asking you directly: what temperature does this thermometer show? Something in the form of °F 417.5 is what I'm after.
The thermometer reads °F 103
